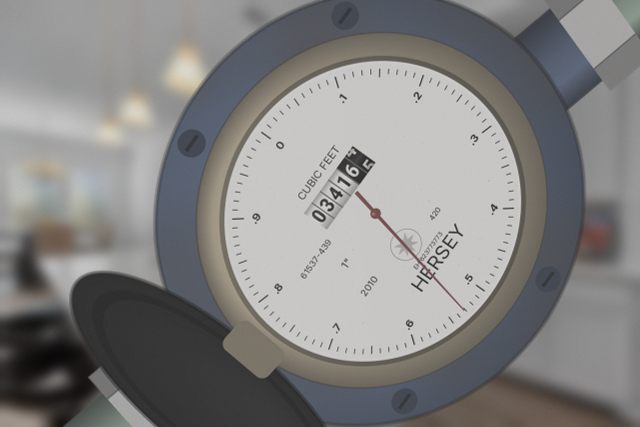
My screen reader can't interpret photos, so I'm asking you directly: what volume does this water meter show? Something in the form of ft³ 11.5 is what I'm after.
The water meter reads ft³ 34164.53
